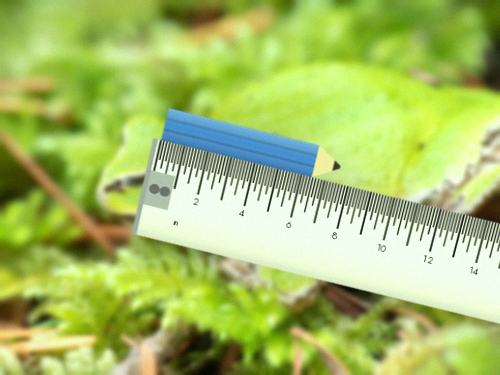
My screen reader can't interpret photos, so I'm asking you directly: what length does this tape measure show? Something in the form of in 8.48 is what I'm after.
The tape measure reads in 7.5
